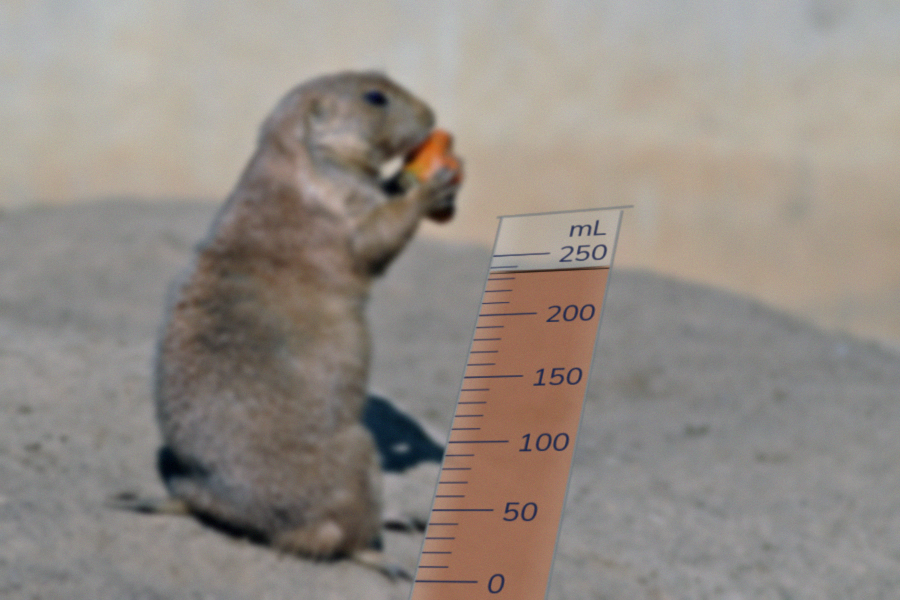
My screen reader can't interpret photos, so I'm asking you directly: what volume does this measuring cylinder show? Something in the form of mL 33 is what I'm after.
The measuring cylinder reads mL 235
